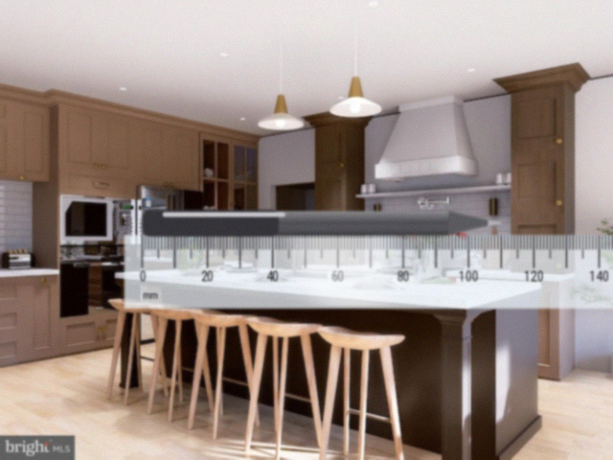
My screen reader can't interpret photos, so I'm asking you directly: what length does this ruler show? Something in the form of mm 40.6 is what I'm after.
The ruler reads mm 110
